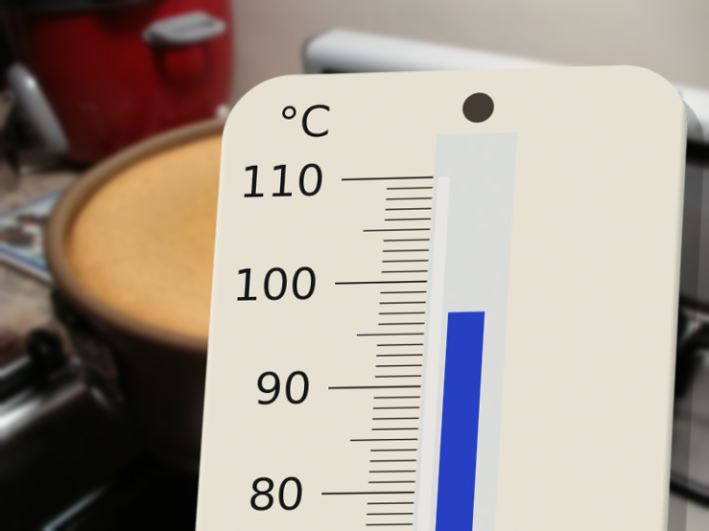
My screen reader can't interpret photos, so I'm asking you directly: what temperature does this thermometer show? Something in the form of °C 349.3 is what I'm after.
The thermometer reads °C 97
